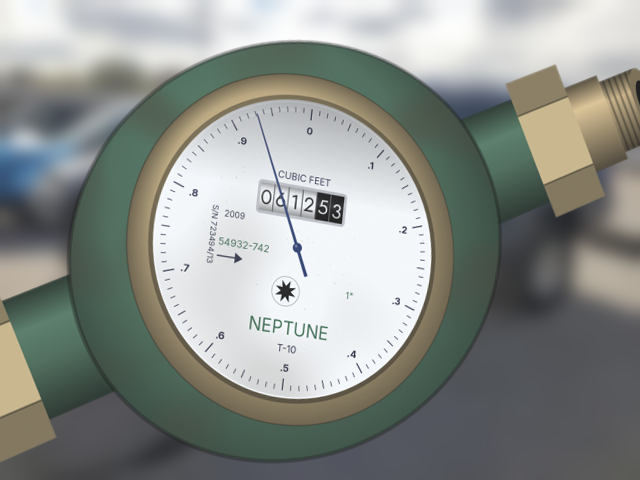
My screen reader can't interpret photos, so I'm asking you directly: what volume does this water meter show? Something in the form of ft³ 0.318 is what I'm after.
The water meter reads ft³ 61252.93
